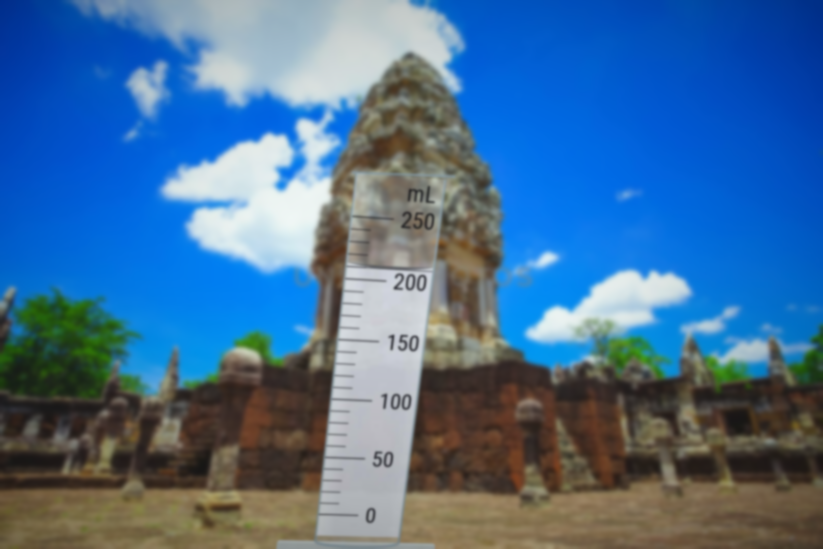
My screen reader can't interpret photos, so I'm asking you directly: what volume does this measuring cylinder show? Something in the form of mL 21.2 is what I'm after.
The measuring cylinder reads mL 210
